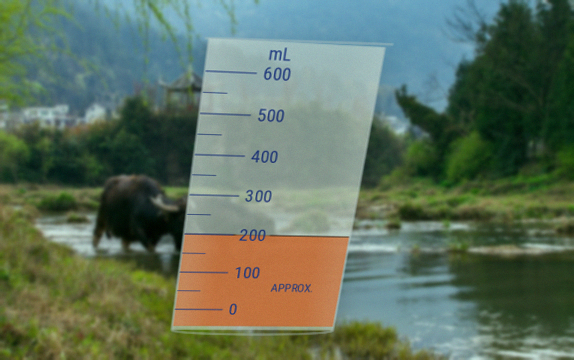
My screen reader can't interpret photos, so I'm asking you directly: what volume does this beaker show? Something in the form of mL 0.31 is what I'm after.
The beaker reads mL 200
